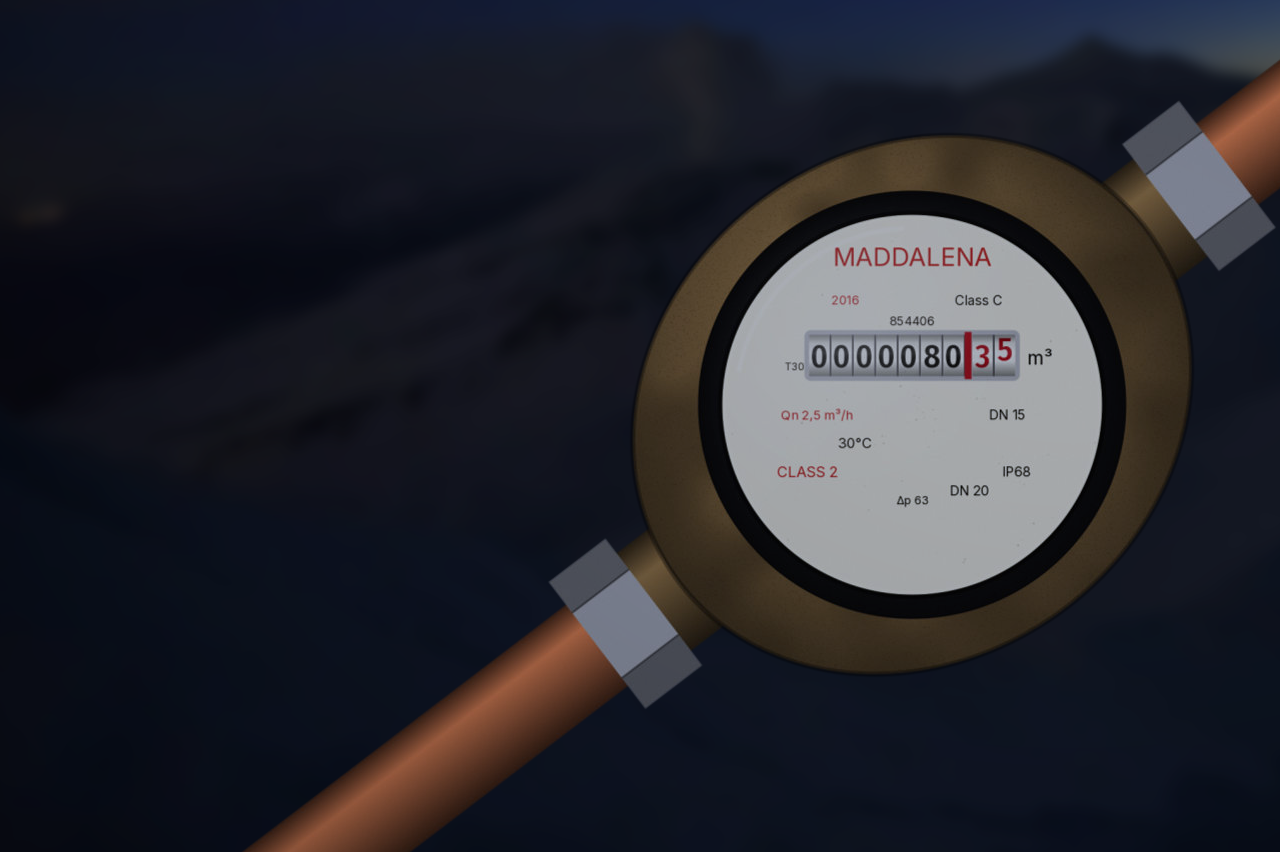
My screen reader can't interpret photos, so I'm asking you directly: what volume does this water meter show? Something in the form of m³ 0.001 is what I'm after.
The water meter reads m³ 80.35
